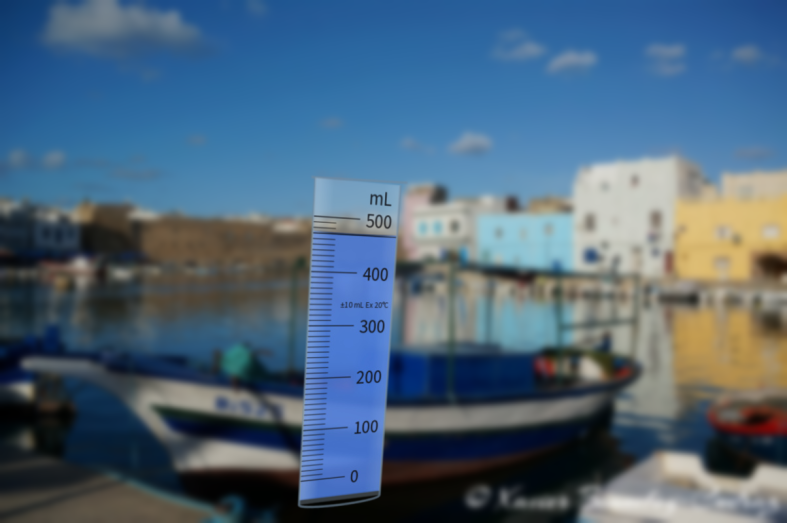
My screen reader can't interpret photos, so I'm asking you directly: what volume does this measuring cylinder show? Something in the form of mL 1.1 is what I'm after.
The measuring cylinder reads mL 470
